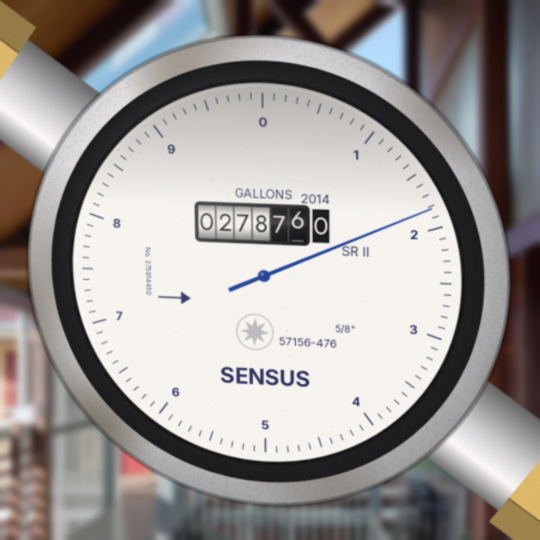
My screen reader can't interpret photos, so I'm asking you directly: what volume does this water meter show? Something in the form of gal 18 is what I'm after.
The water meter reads gal 278761.8
